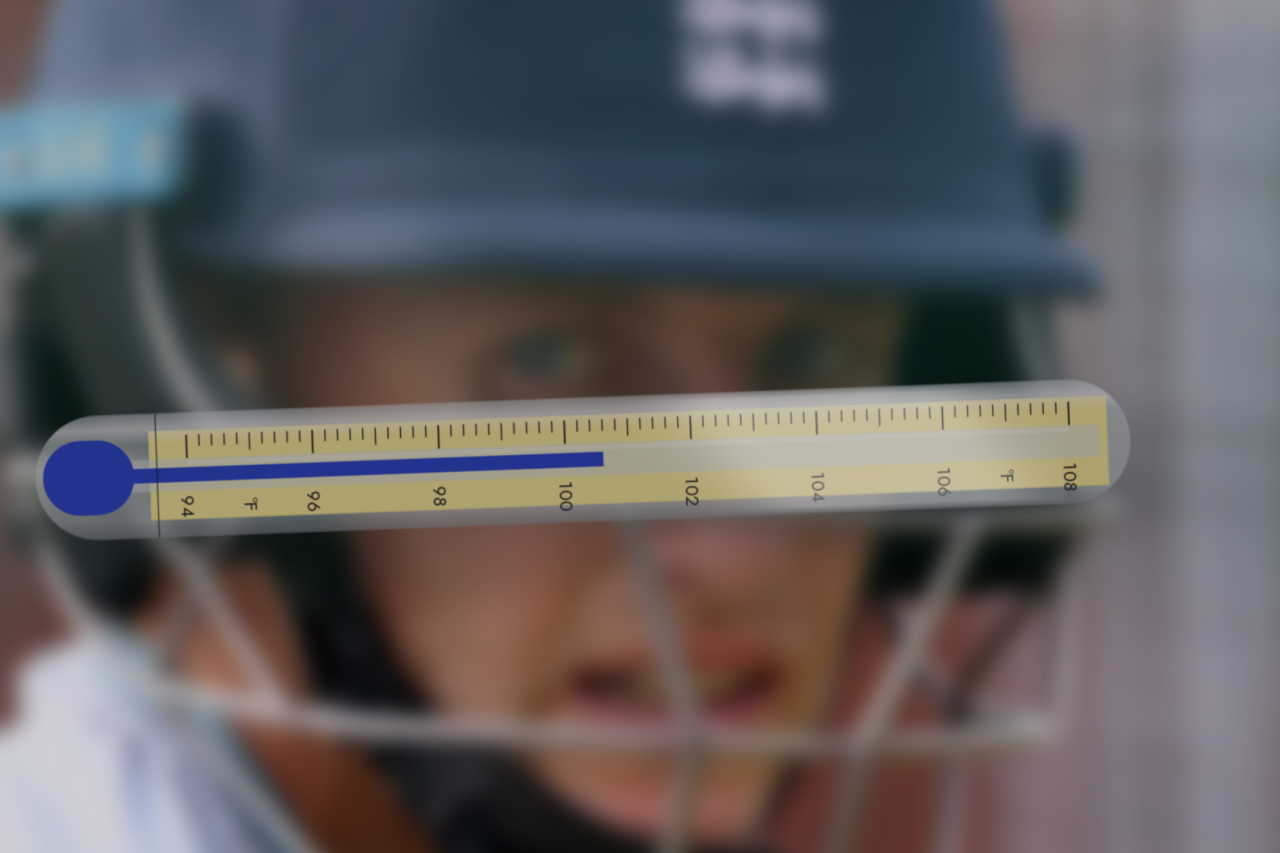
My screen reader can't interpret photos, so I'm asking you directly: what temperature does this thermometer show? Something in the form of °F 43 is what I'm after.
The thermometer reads °F 100.6
